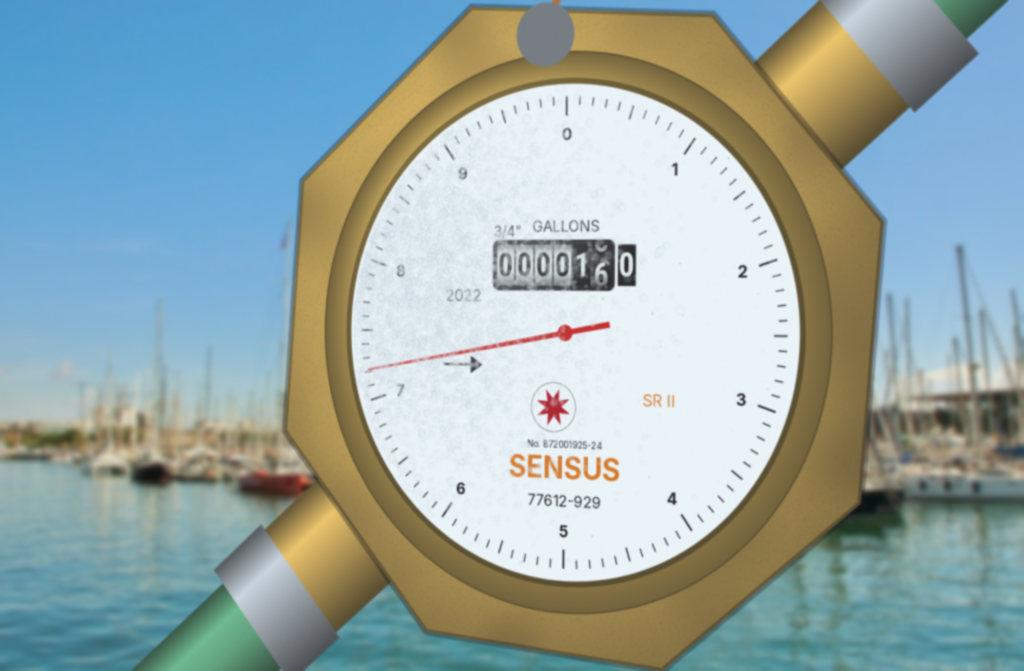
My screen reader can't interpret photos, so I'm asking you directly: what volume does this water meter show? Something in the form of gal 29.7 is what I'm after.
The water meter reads gal 157.2
